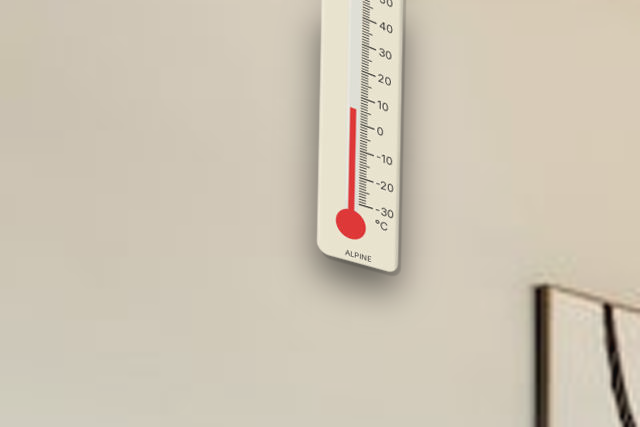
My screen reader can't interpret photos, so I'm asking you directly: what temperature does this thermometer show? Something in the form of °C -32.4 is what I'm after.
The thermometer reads °C 5
